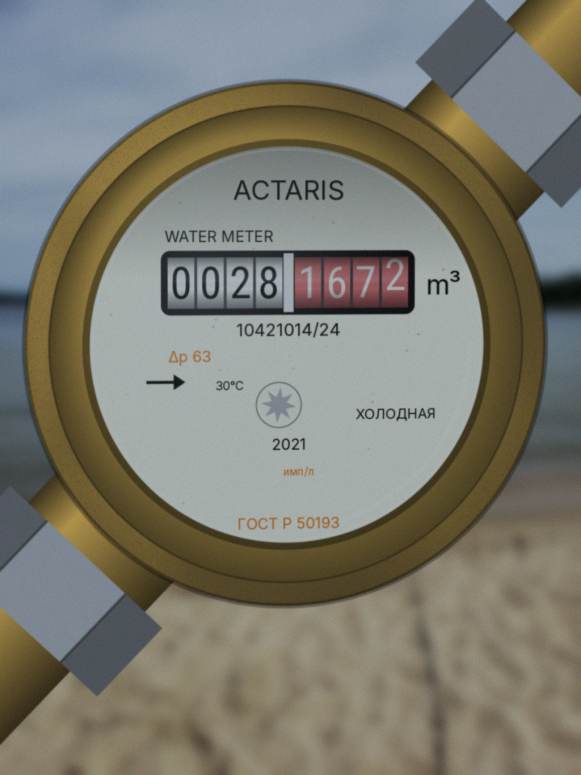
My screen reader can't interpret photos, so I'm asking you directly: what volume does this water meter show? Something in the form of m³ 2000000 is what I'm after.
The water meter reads m³ 28.1672
